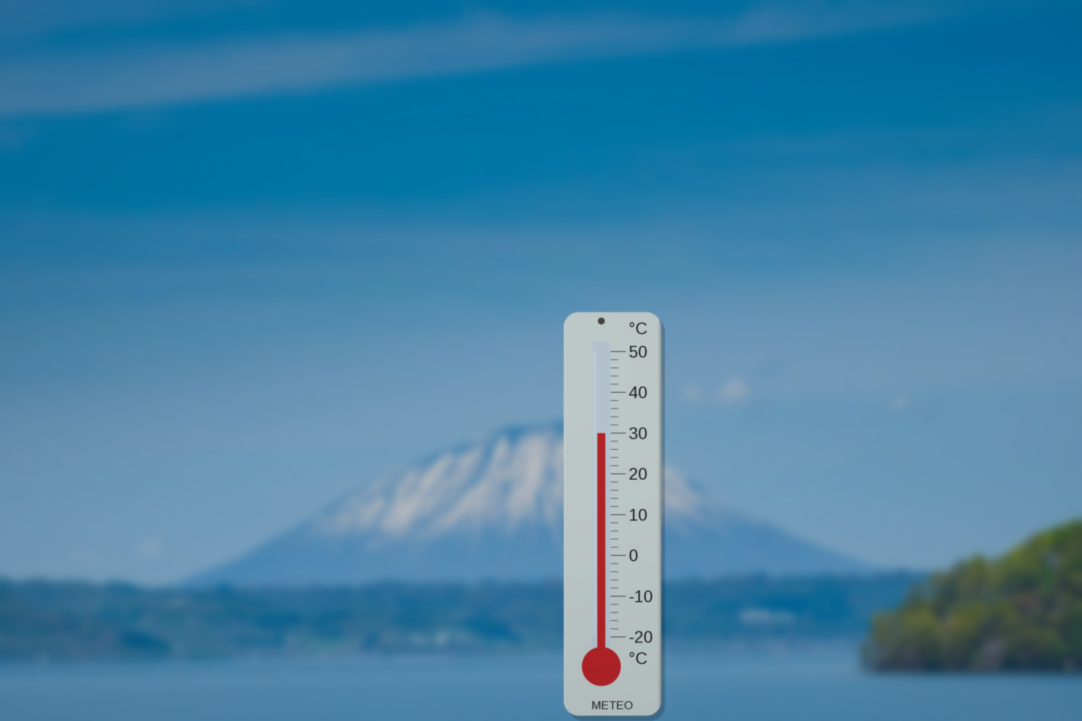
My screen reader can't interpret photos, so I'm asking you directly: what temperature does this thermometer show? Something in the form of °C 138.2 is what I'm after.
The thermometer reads °C 30
